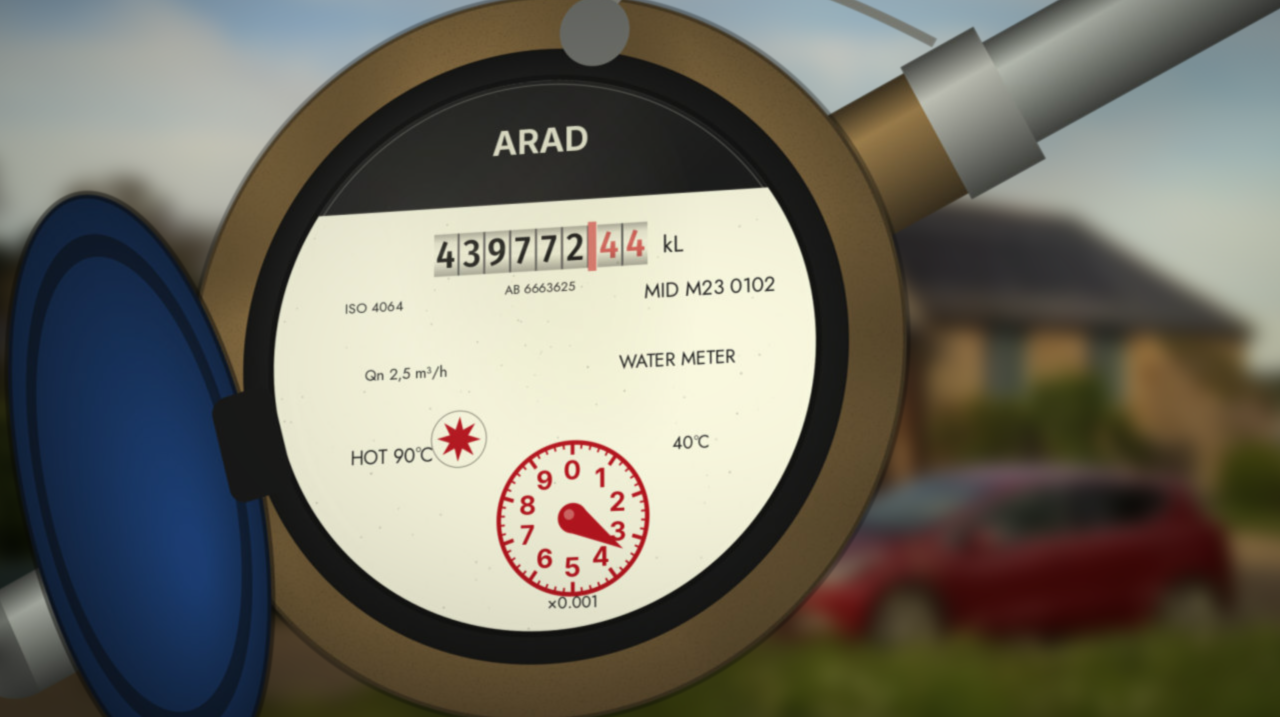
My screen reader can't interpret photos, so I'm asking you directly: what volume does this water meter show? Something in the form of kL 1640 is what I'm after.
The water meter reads kL 439772.443
